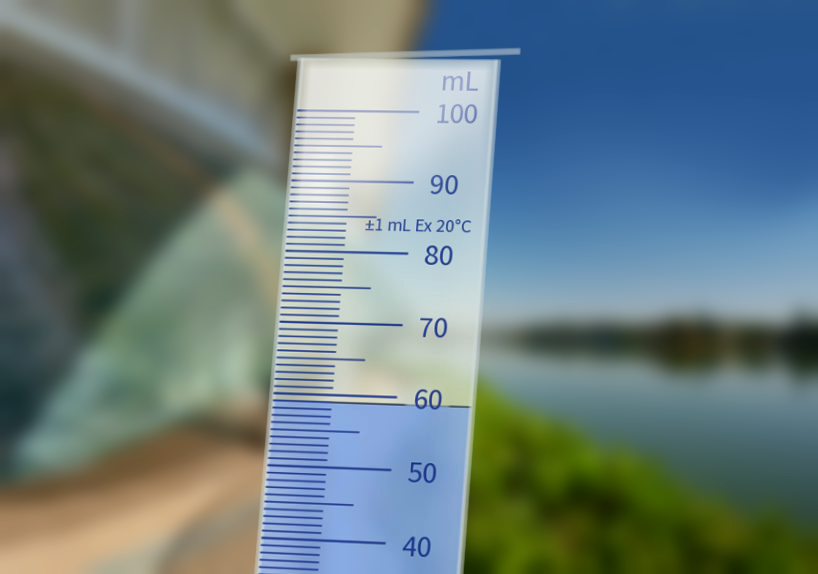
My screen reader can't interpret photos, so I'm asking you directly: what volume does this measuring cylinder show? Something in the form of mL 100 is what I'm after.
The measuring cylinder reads mL 59
